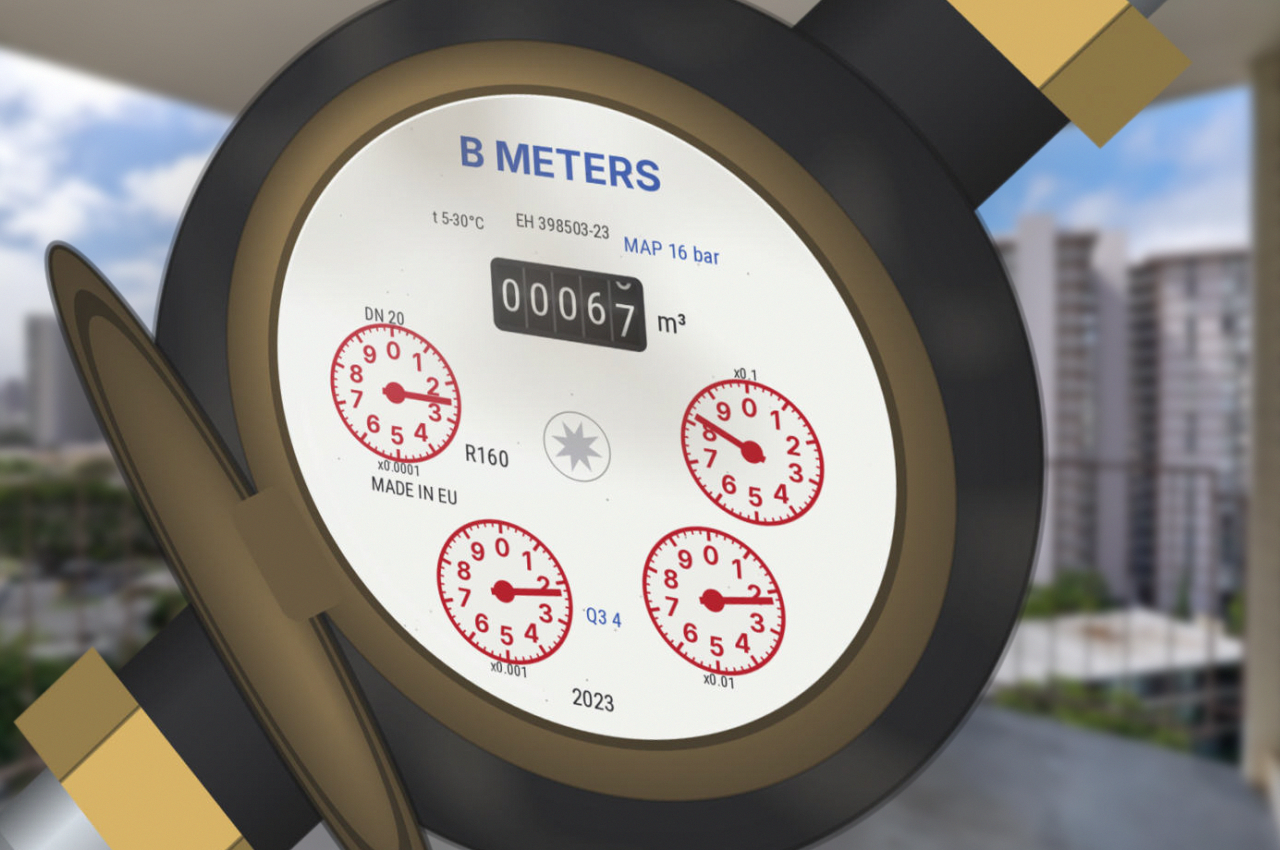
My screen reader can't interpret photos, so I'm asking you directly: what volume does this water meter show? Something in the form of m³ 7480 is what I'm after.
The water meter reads m³ 66.8222
